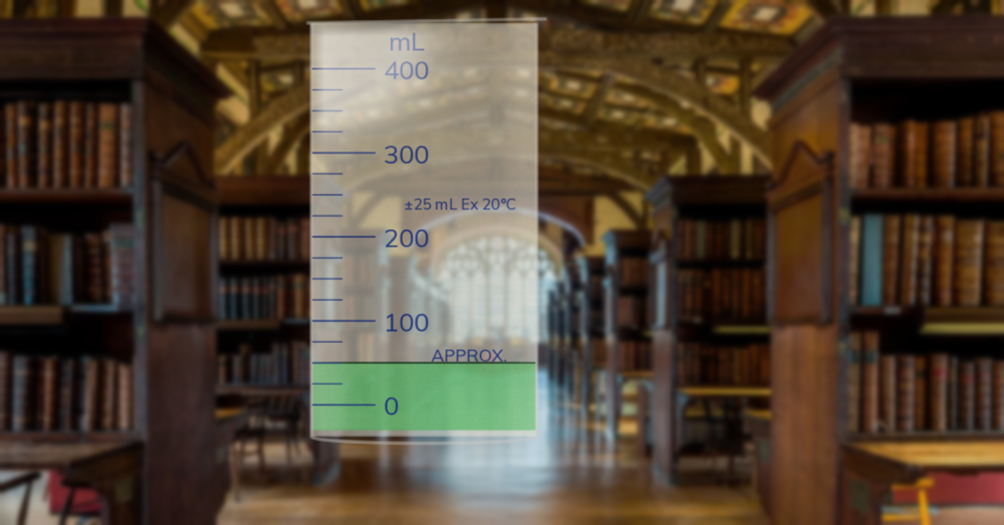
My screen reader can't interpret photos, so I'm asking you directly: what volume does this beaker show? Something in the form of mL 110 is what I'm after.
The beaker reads mL 50
